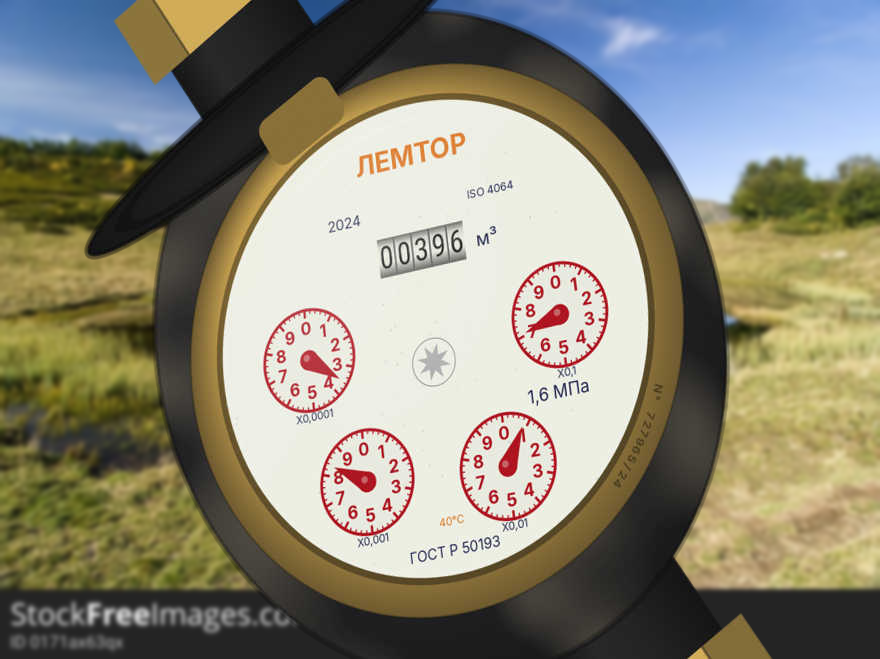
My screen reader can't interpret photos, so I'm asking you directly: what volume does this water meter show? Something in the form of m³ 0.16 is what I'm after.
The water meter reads m³ 396.7083
